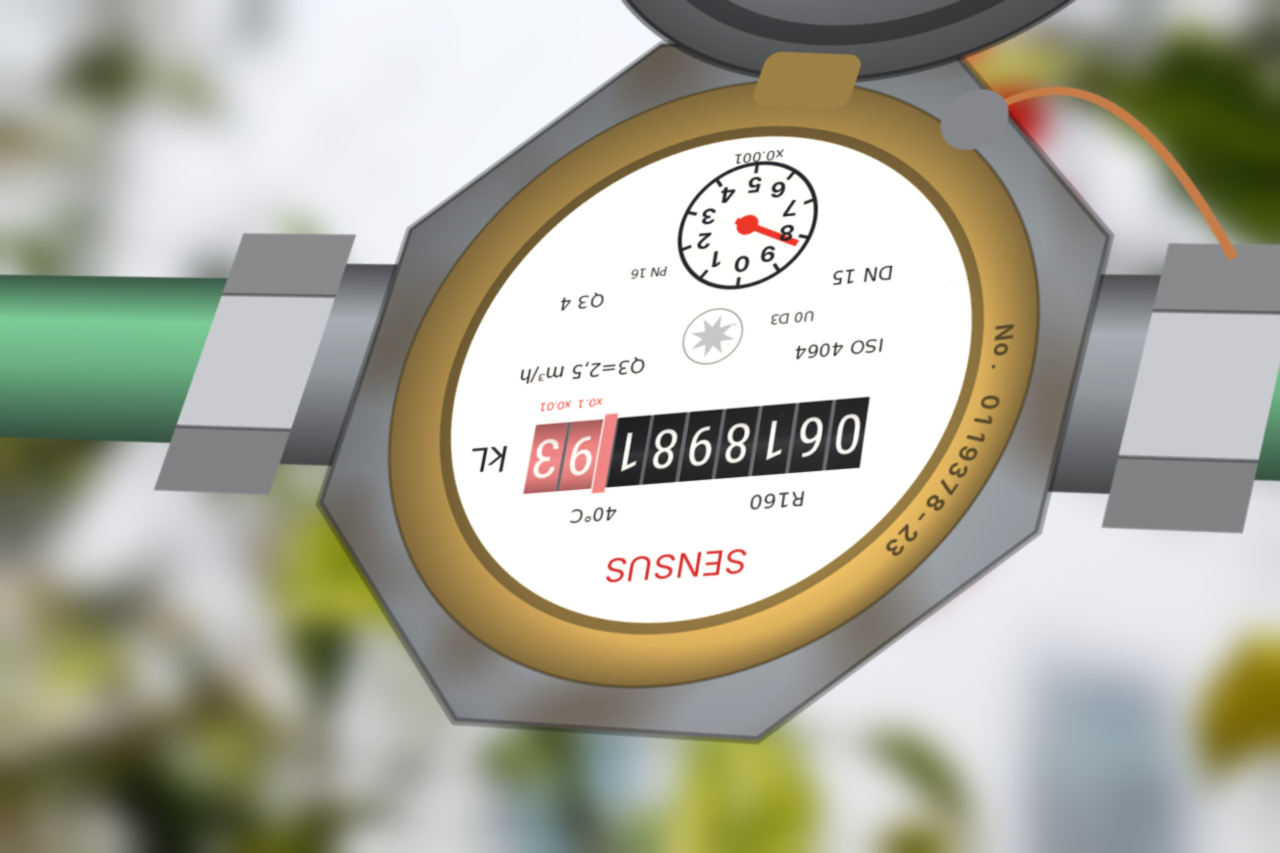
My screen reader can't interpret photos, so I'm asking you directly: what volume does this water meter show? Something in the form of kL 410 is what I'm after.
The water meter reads kL 618981.938
